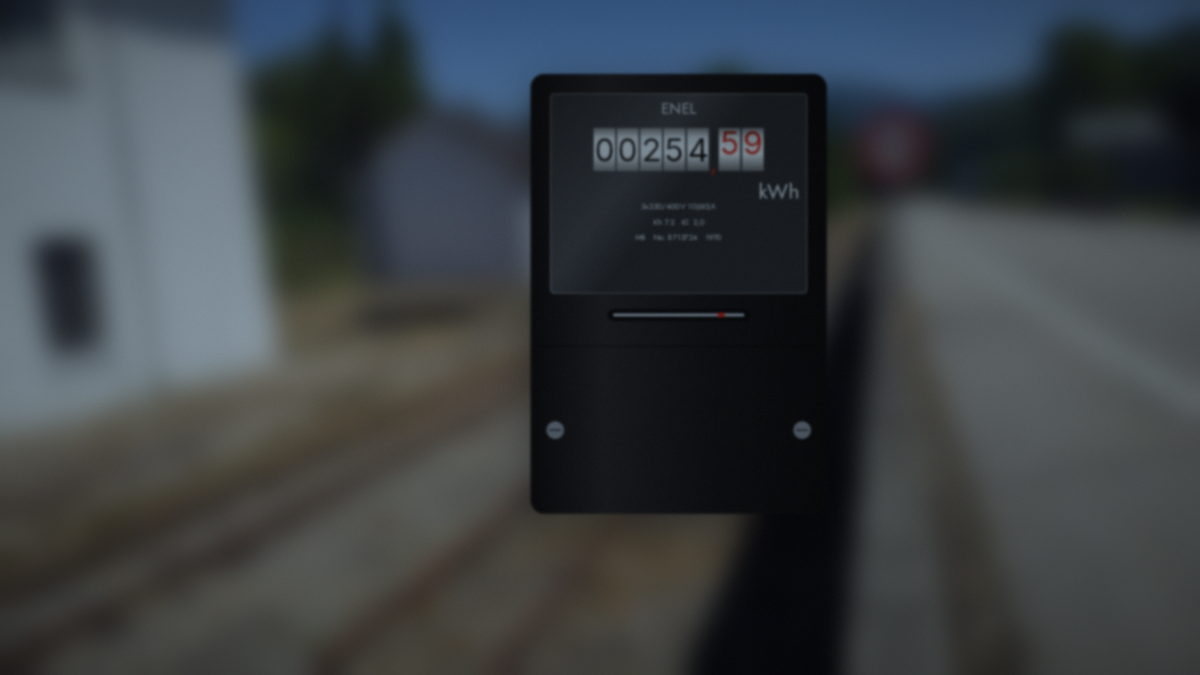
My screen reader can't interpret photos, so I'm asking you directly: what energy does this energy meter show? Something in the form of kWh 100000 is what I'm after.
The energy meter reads kWh 254.59
